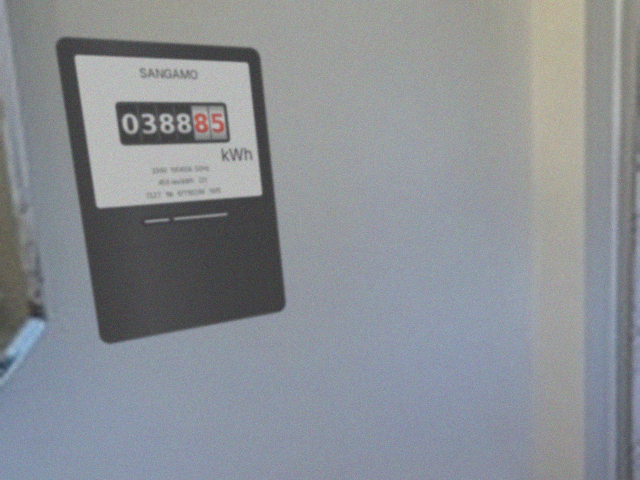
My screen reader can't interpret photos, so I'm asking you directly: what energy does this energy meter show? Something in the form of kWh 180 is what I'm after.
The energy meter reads kWh 388.85
